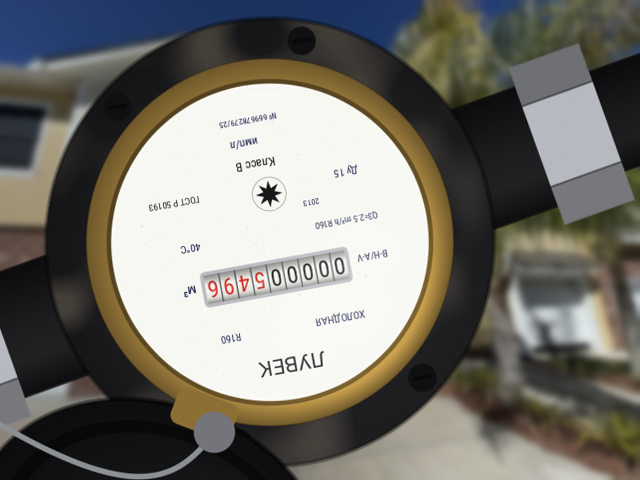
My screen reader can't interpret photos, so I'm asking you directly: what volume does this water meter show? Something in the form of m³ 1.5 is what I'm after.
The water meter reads m³ 0.5496
